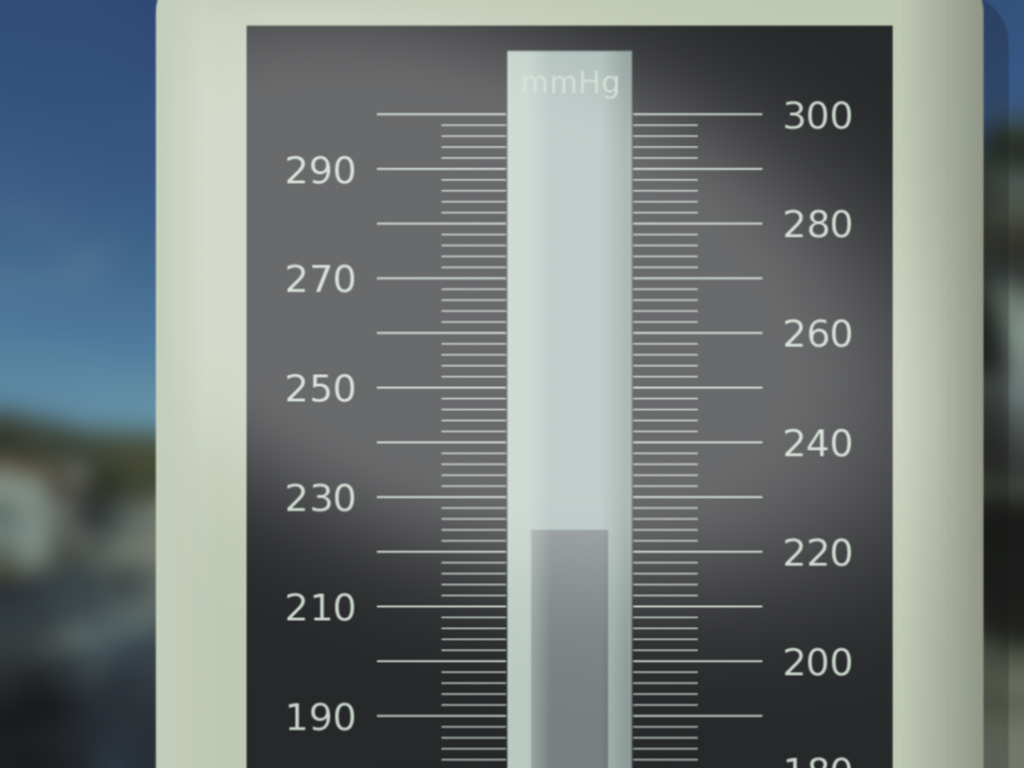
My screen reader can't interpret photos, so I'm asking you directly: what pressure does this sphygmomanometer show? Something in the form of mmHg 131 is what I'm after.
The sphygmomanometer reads mmHg 224
